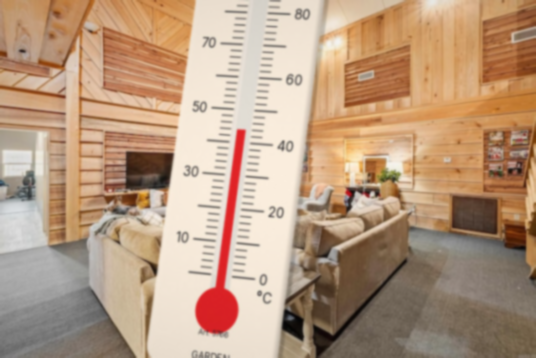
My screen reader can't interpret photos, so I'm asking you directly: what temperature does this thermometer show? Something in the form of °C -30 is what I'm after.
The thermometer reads °C 44
